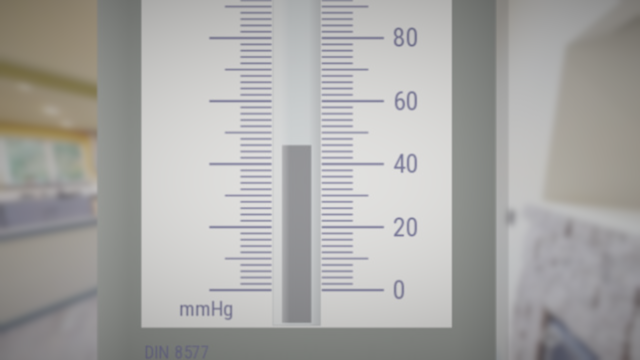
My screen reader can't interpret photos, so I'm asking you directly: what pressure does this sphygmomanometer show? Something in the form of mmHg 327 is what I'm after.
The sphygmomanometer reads mmHg 46
